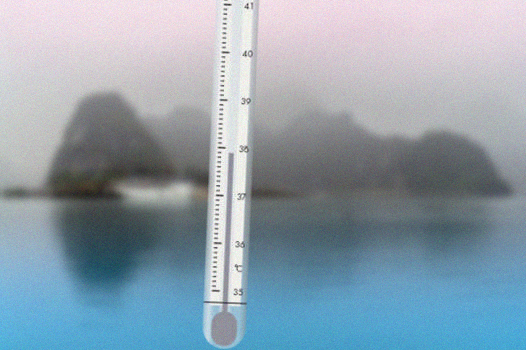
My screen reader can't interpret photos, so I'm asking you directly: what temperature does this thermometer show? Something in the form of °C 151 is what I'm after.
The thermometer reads °C 37.9
